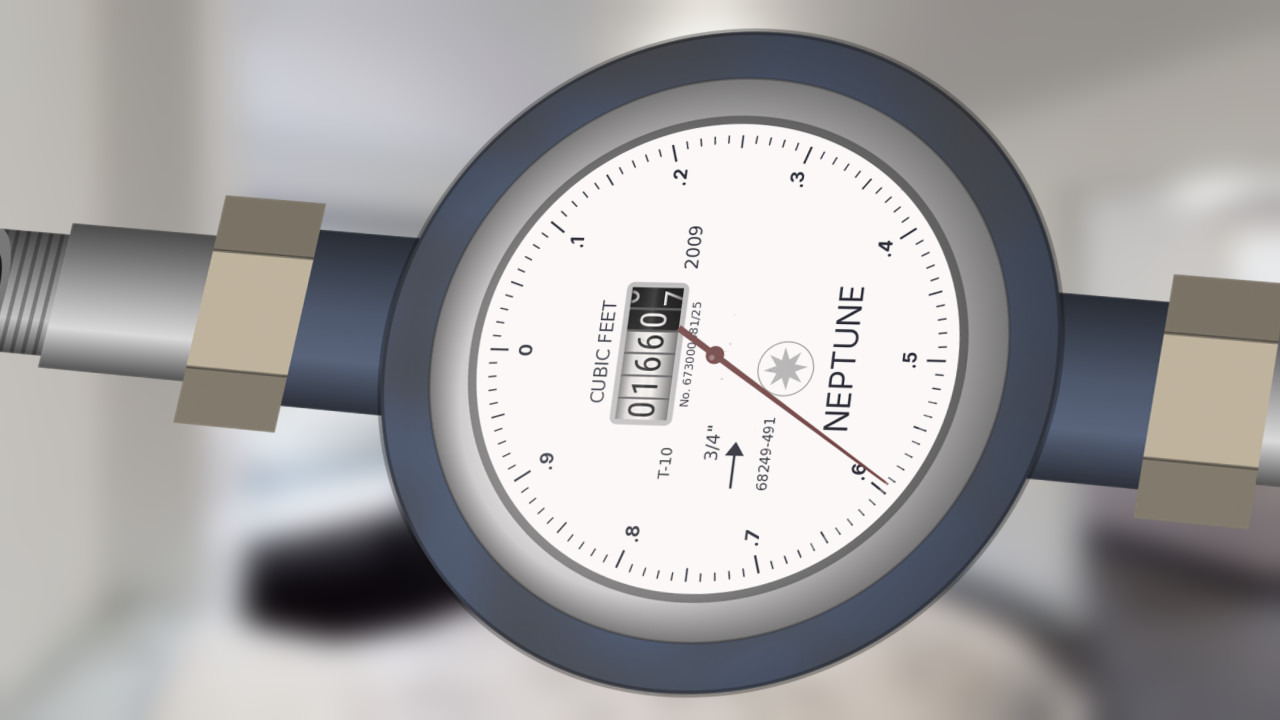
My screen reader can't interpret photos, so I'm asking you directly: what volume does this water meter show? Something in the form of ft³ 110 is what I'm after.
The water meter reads ft³ 16606.59
